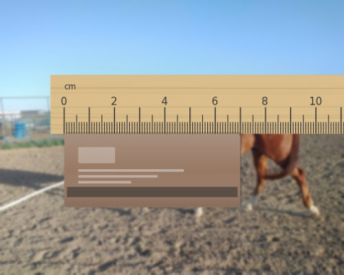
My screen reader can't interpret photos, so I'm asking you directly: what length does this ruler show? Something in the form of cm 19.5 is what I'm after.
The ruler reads cm 7
